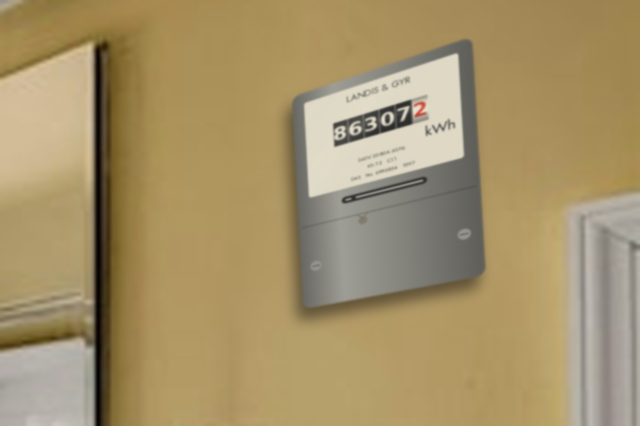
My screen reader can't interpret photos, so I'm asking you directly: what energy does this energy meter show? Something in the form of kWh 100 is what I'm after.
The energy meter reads kWh 86307.2
